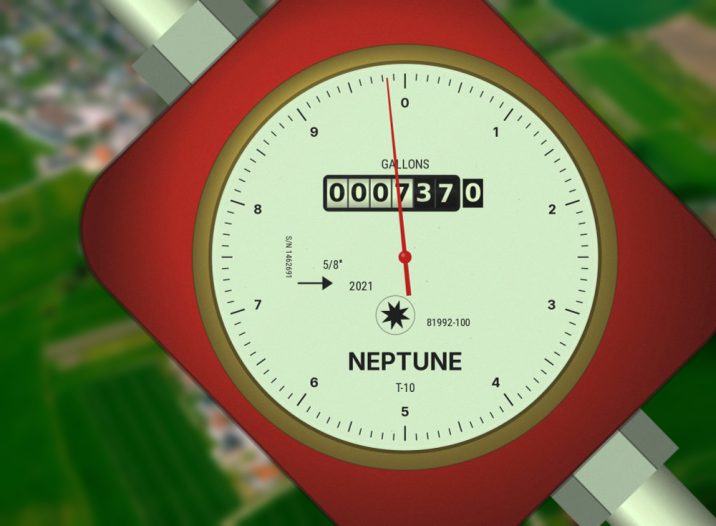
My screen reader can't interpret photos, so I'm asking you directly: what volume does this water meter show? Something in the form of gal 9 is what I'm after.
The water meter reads gal 7369.8
